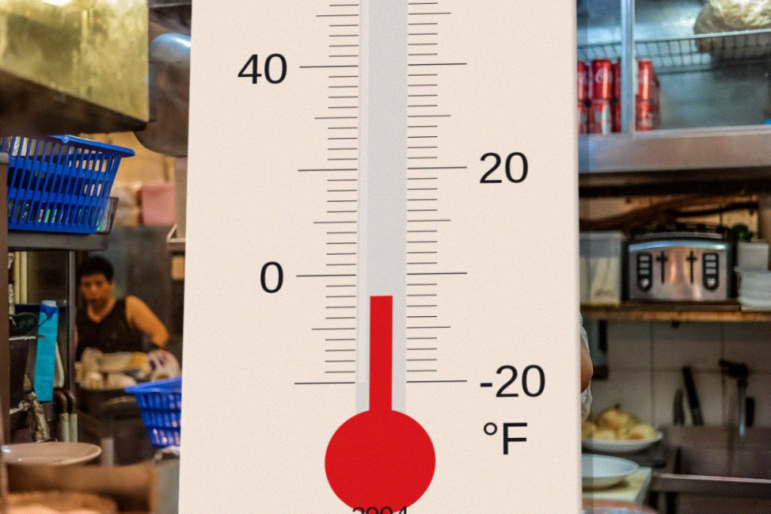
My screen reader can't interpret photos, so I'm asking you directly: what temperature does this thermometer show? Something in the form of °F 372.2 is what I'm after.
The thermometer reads °F -4
